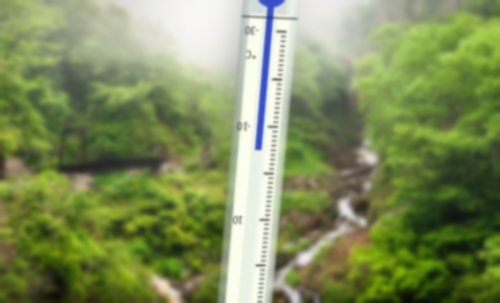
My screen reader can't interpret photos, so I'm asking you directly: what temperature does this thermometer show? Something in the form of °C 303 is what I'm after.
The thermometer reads °C -5
